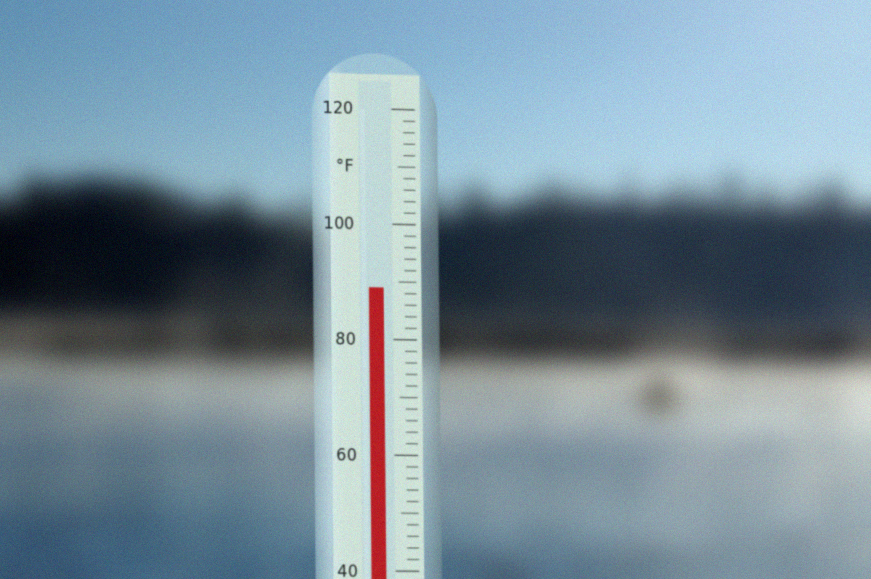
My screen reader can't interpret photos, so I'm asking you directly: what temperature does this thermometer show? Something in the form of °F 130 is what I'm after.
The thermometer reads °F 89
